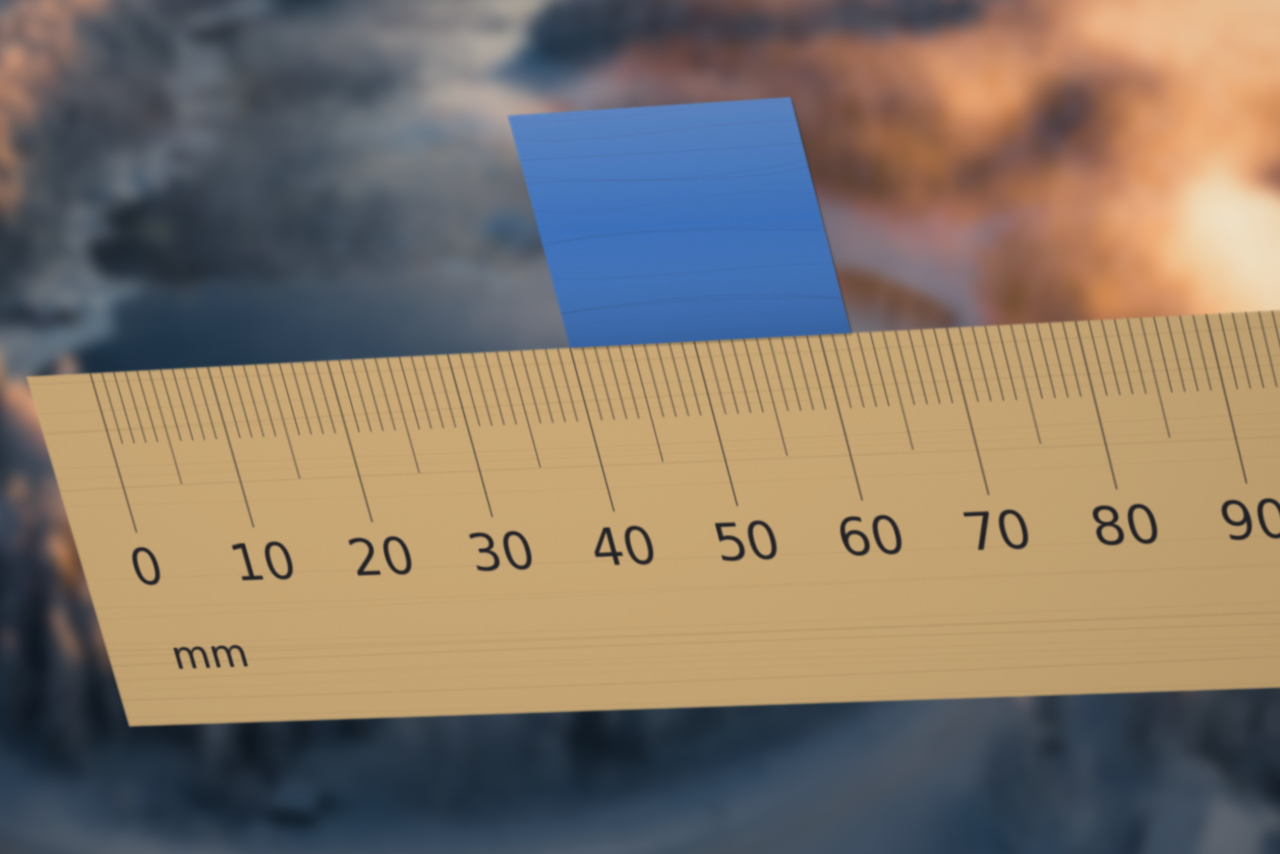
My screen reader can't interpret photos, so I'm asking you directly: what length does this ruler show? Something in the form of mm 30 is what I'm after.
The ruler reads mm 22.5
